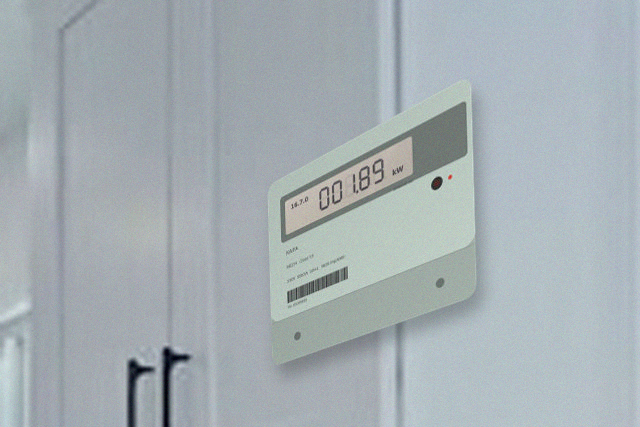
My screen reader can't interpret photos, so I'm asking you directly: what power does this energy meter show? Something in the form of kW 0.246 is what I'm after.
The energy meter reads kW 1.89
